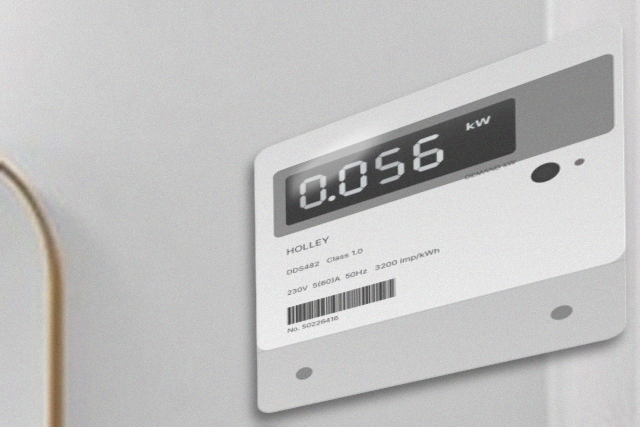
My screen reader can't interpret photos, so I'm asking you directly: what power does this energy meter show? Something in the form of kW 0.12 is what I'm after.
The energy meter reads kW 0.056
